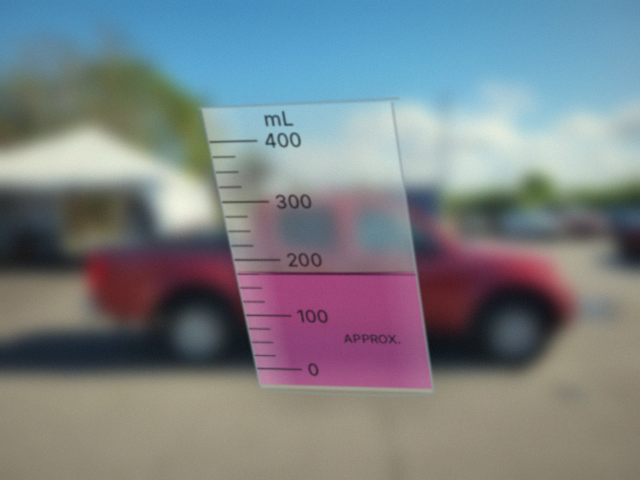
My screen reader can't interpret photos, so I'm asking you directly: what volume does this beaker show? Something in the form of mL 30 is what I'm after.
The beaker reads mL 175
